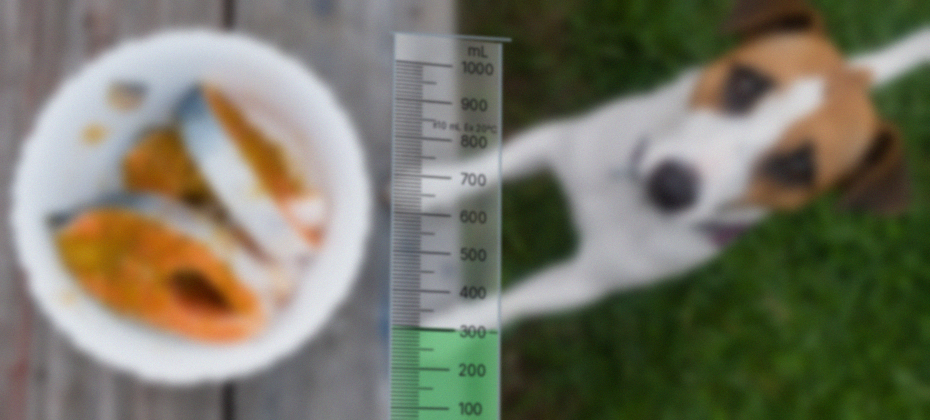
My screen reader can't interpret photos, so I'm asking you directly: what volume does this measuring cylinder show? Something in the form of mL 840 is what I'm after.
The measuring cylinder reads mL 300
